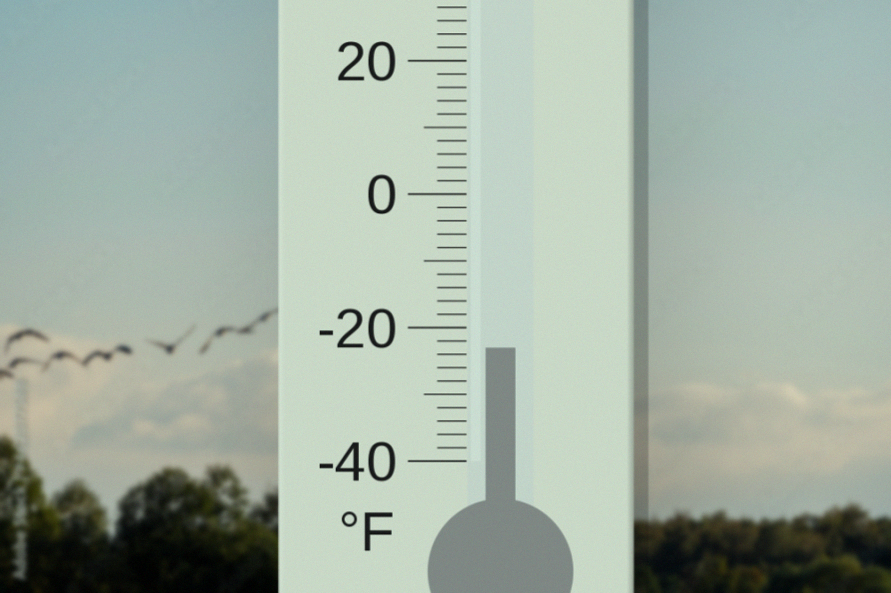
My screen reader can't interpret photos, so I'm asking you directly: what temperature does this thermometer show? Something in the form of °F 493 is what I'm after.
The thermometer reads °F -23
